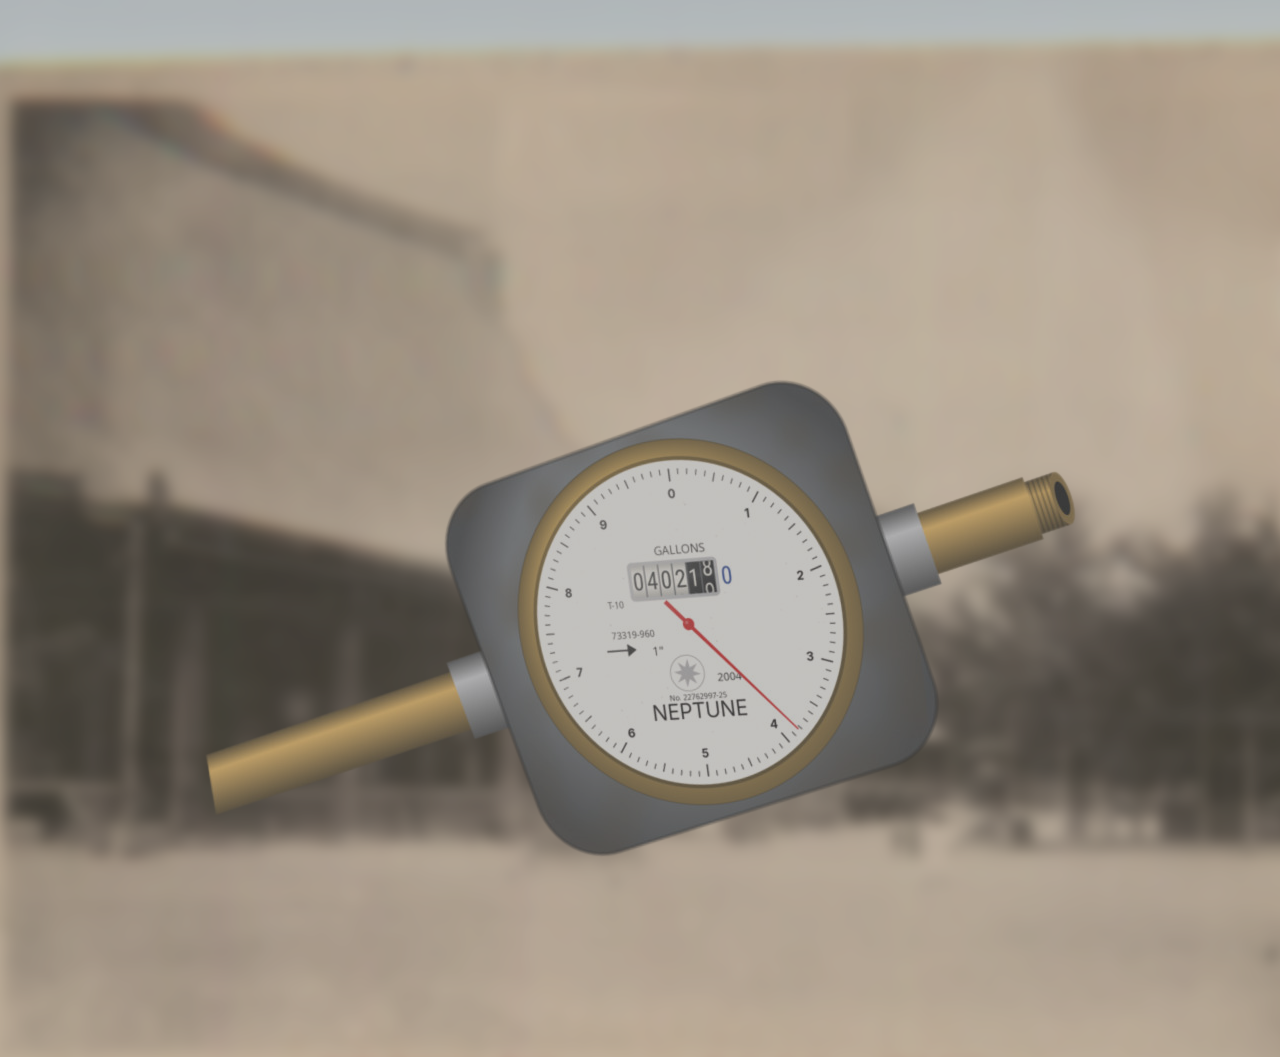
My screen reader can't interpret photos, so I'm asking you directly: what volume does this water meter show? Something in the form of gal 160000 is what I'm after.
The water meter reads gal 402183.8
